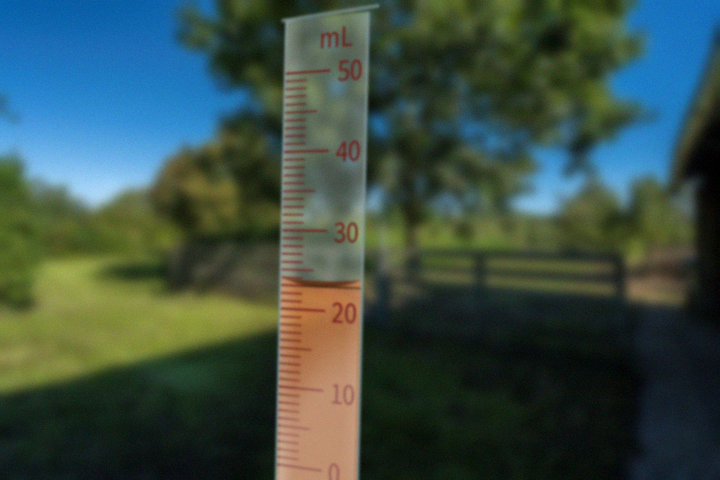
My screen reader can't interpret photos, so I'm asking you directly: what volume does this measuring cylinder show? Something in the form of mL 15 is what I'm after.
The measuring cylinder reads mL 23
